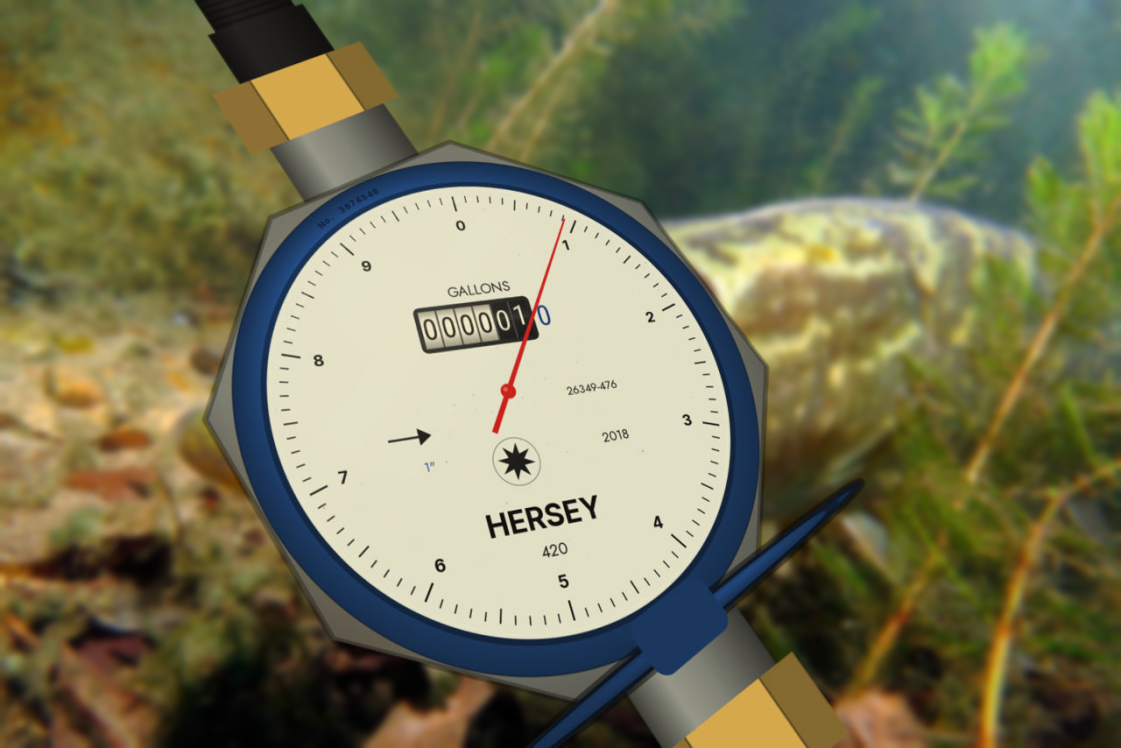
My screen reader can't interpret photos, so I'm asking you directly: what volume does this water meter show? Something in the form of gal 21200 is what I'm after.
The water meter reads gal 10.9
